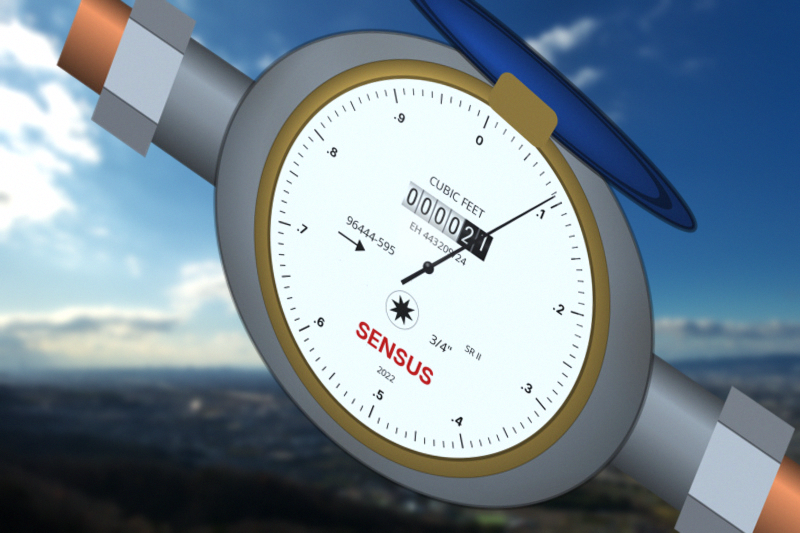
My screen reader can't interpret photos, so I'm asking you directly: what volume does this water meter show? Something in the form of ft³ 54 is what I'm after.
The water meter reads ft³ 21.09
